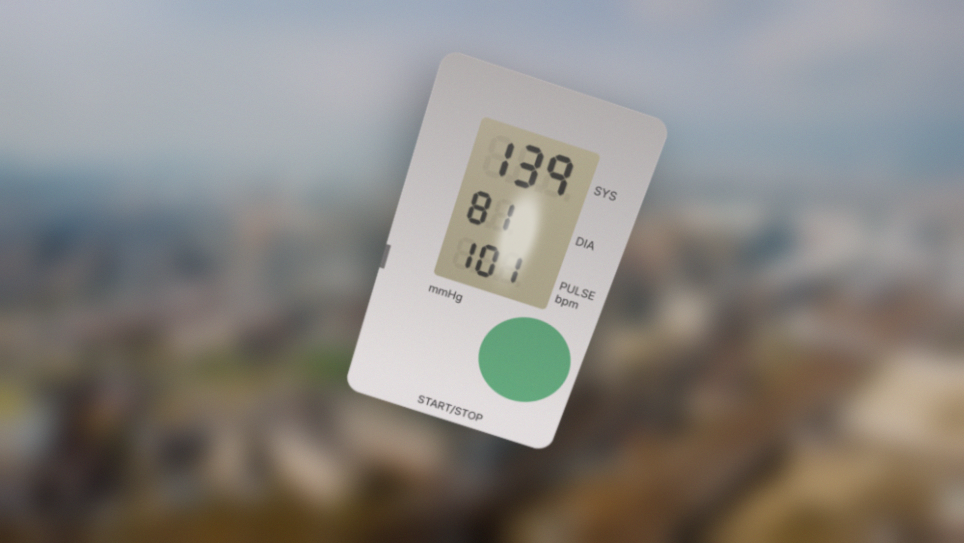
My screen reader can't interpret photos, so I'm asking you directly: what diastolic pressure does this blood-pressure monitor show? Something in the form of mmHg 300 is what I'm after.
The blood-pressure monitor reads mmHg 81
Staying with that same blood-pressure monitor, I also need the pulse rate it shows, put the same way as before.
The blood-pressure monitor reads bpm 101
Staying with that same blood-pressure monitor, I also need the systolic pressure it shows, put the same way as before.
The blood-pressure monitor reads mmHg 139
